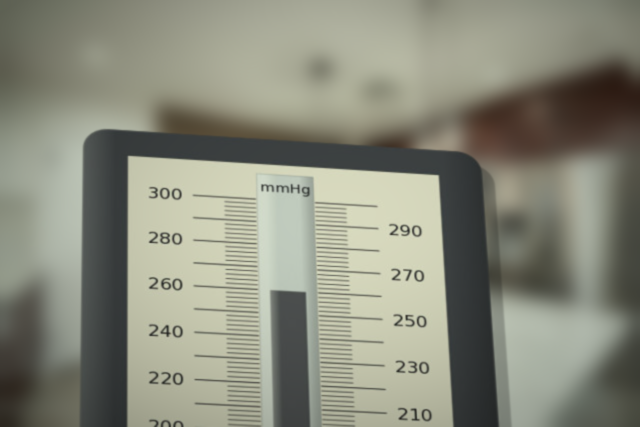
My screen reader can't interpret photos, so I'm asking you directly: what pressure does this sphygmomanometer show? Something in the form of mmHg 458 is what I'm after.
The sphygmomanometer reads mmHg 260
